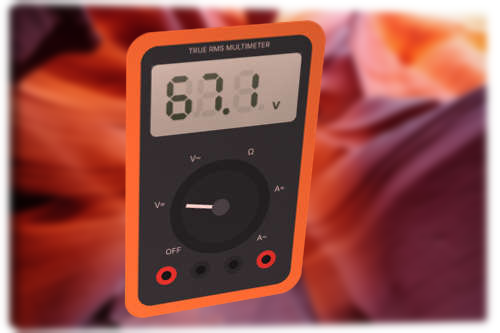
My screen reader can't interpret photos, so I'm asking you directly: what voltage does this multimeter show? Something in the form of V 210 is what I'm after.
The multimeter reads V 67.1
